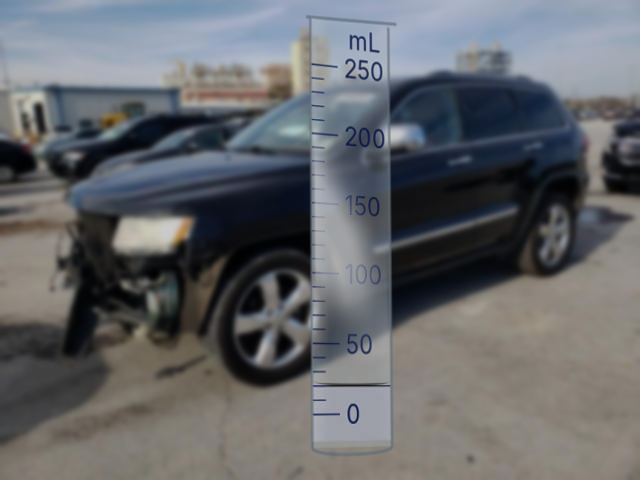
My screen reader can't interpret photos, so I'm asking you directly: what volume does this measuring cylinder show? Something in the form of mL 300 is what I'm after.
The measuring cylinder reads mL 20
